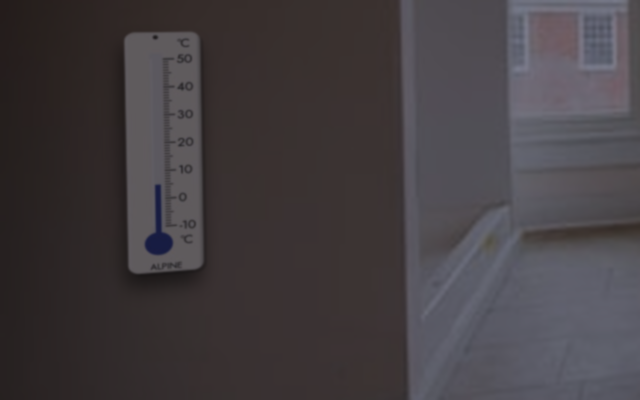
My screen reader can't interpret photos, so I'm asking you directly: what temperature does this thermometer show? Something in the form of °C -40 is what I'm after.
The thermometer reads °C 5
